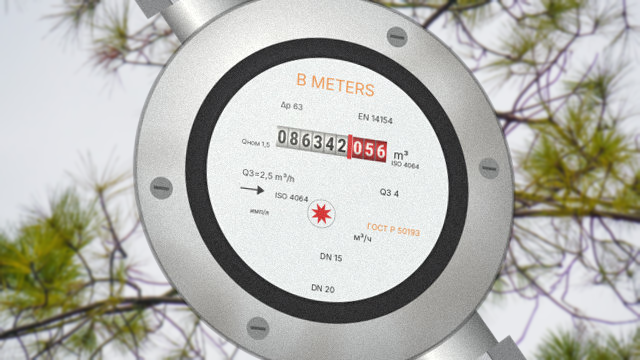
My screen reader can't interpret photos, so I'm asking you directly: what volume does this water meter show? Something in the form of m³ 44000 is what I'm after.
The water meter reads m³ 86342.056
